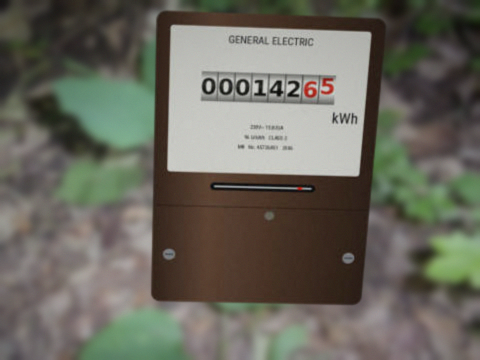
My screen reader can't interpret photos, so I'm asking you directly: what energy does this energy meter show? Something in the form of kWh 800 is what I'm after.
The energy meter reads kWh 142.65
